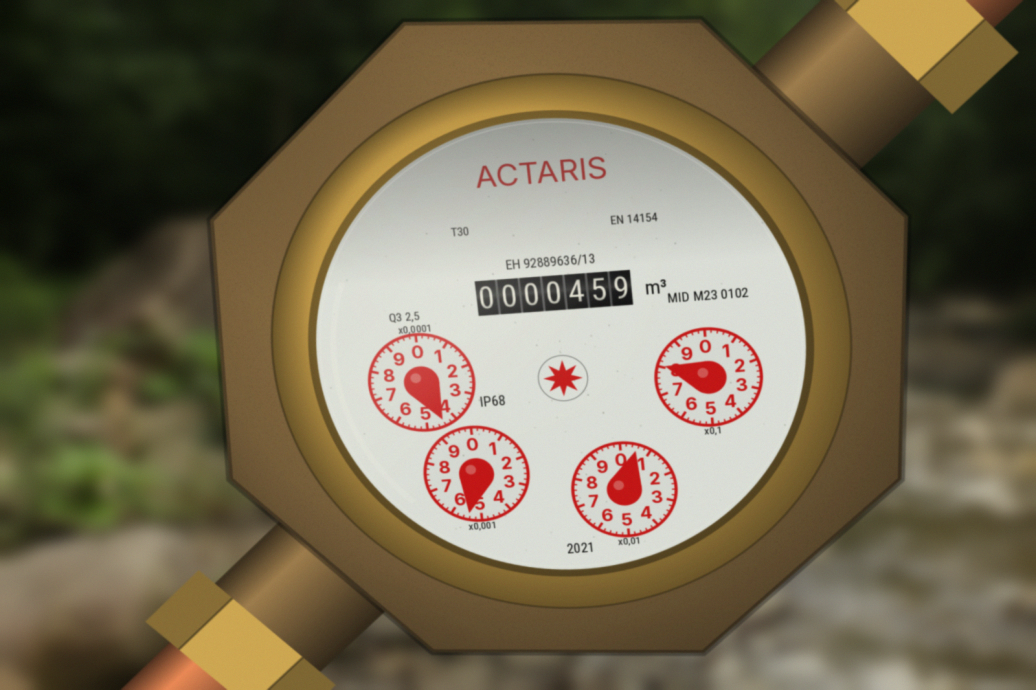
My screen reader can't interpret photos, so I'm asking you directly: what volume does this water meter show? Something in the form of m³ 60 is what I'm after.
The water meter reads m³ 459.8054
